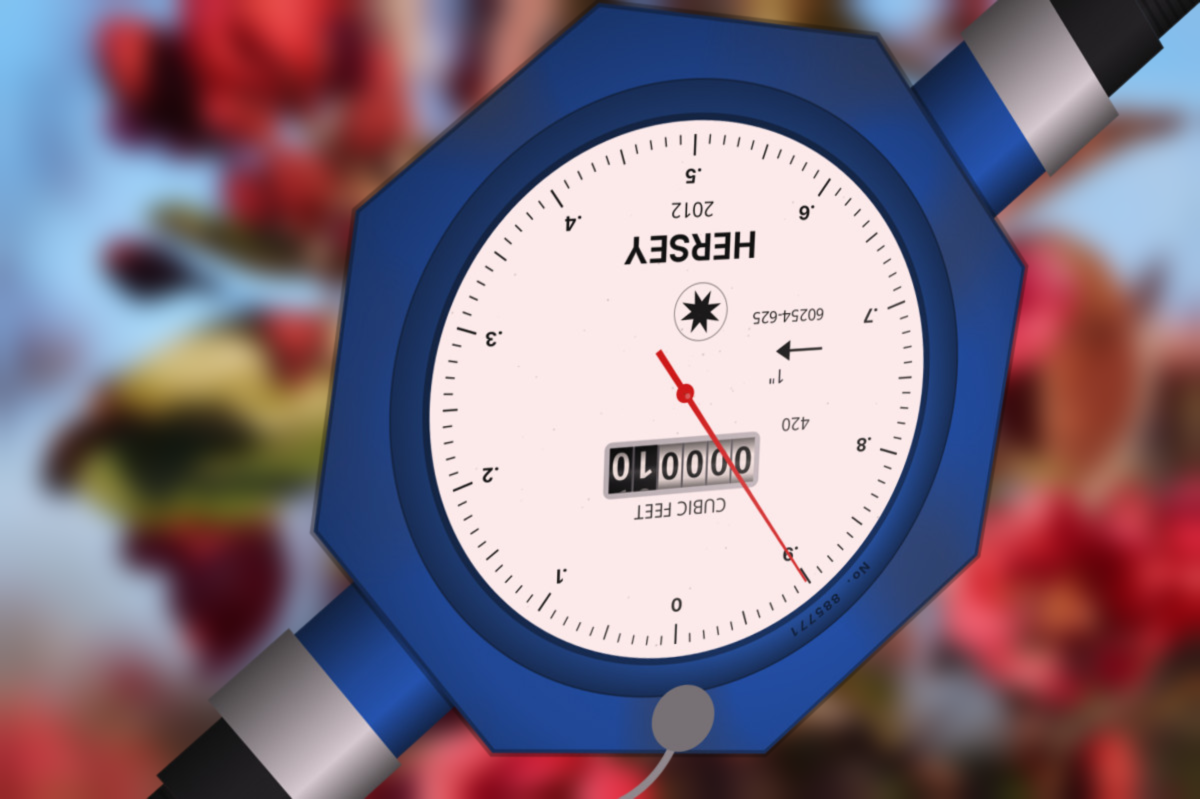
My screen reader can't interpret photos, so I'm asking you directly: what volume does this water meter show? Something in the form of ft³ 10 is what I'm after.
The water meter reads ft³ 9.90
